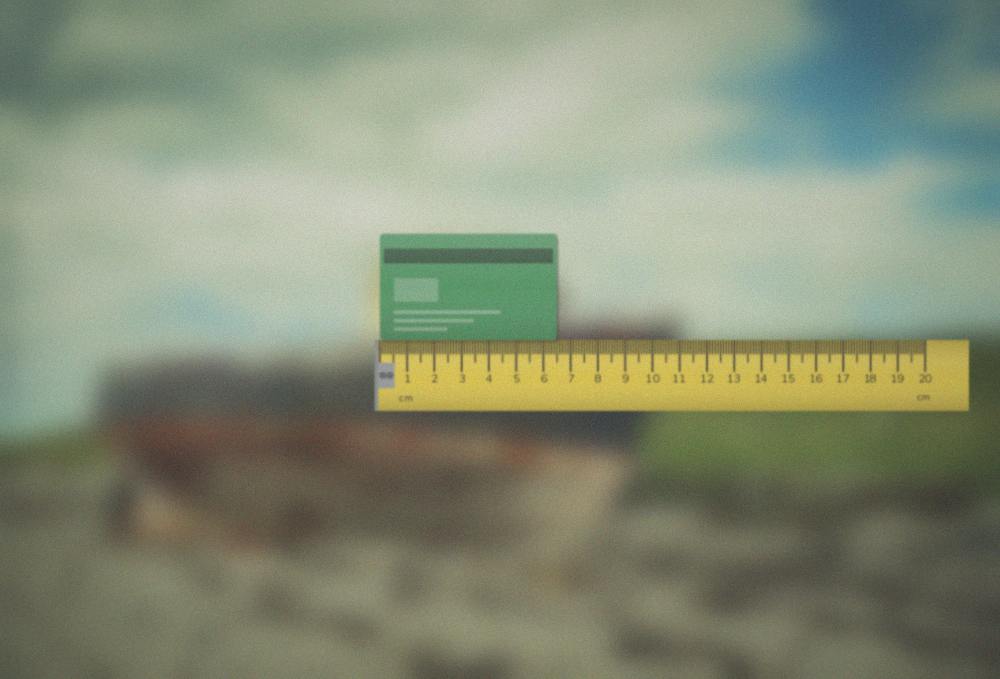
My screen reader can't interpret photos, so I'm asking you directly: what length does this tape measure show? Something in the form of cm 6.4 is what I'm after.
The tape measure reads cm 6.5
